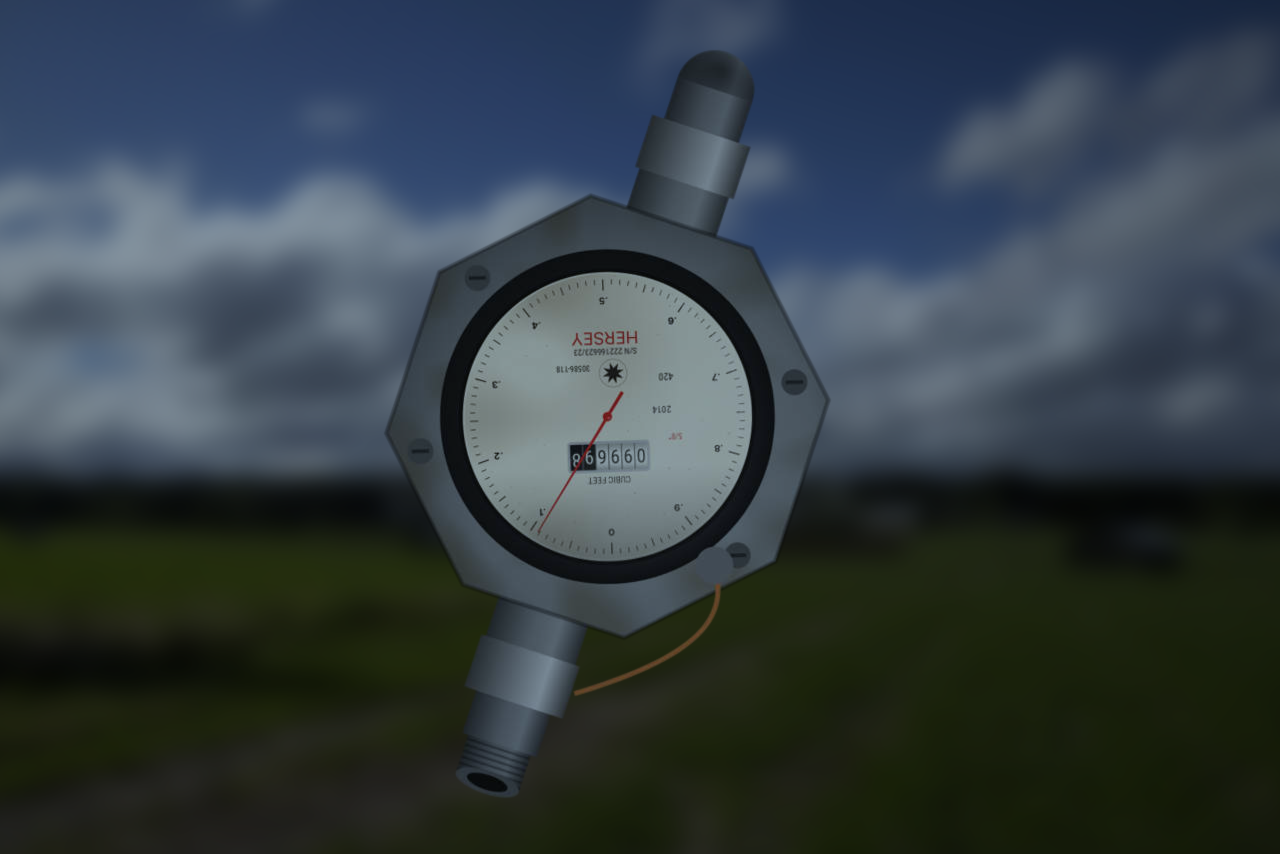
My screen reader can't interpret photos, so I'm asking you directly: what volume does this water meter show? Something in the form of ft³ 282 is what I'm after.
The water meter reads ft³ 99698.09
